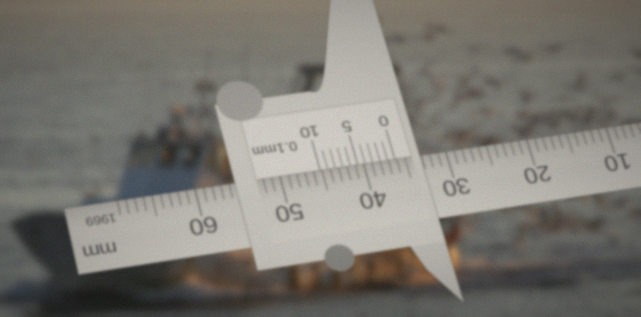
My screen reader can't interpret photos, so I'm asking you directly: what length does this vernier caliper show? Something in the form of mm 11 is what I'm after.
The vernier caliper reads mm 36.2
